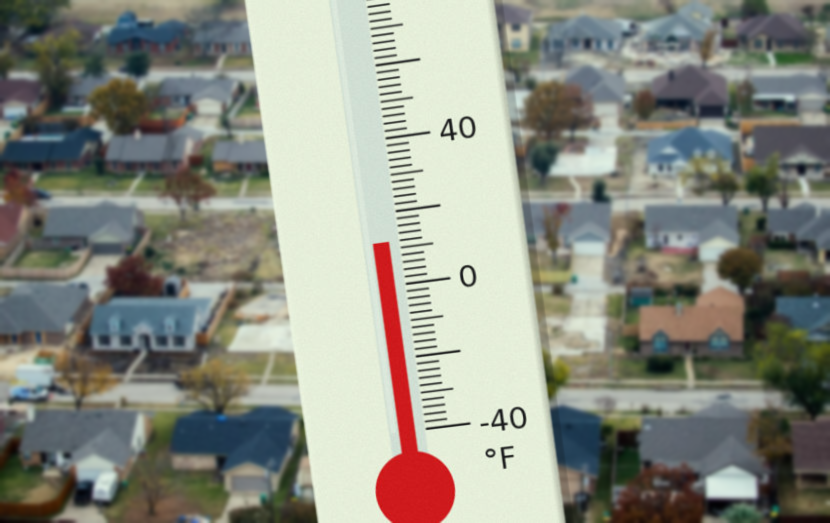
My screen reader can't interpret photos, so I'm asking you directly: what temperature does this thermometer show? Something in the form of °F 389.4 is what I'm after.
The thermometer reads °F 12
